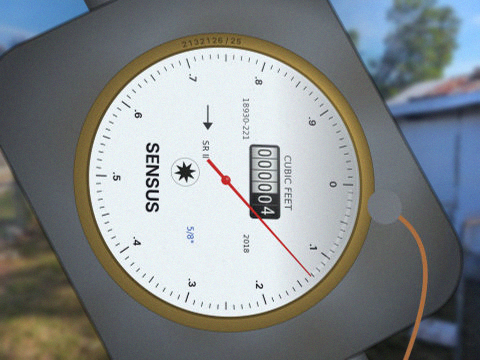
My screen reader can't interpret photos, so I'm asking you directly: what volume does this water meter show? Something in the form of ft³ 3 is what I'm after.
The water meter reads ft³ 4.13
